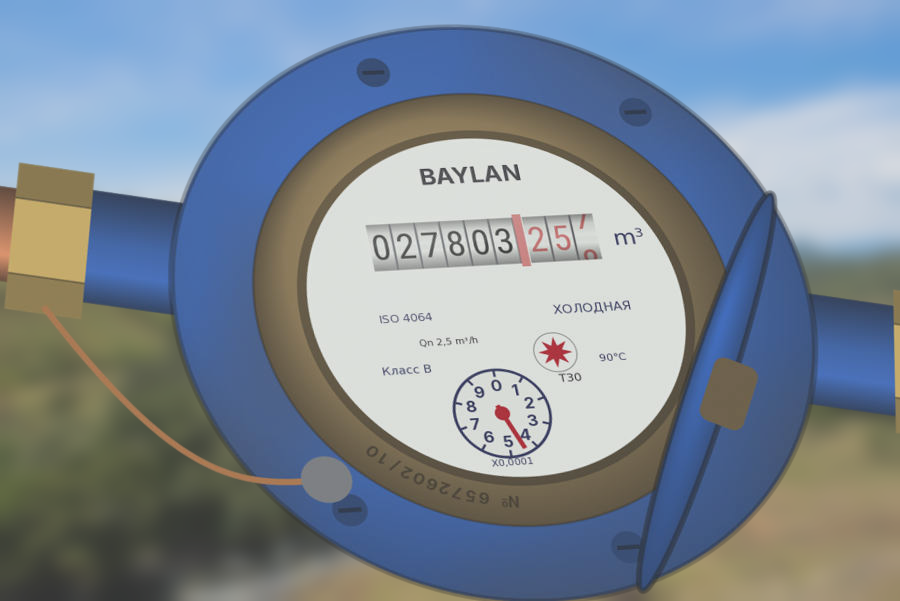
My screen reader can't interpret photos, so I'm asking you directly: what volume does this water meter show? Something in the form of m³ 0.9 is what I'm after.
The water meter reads m³ 27803.2574
